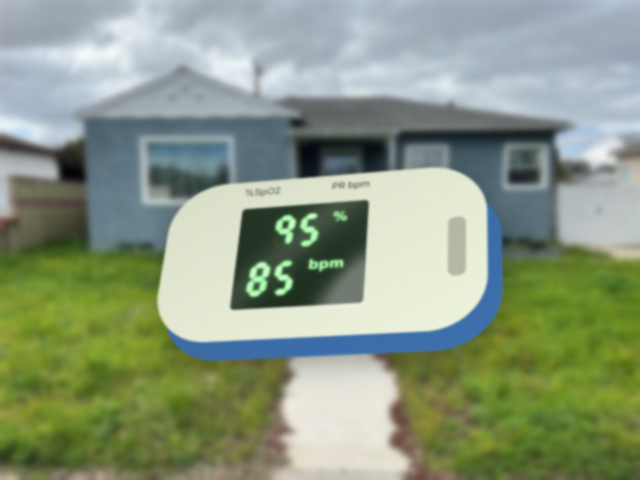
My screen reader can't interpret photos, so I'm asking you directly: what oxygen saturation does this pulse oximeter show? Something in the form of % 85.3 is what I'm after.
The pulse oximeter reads % 95
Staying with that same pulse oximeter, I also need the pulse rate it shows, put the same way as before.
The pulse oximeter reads bpm 85
